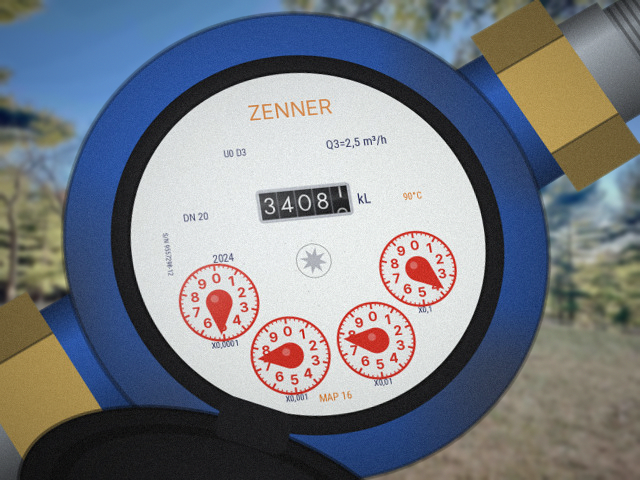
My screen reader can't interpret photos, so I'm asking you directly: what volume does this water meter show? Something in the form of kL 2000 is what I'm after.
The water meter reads kL 34081.3775
